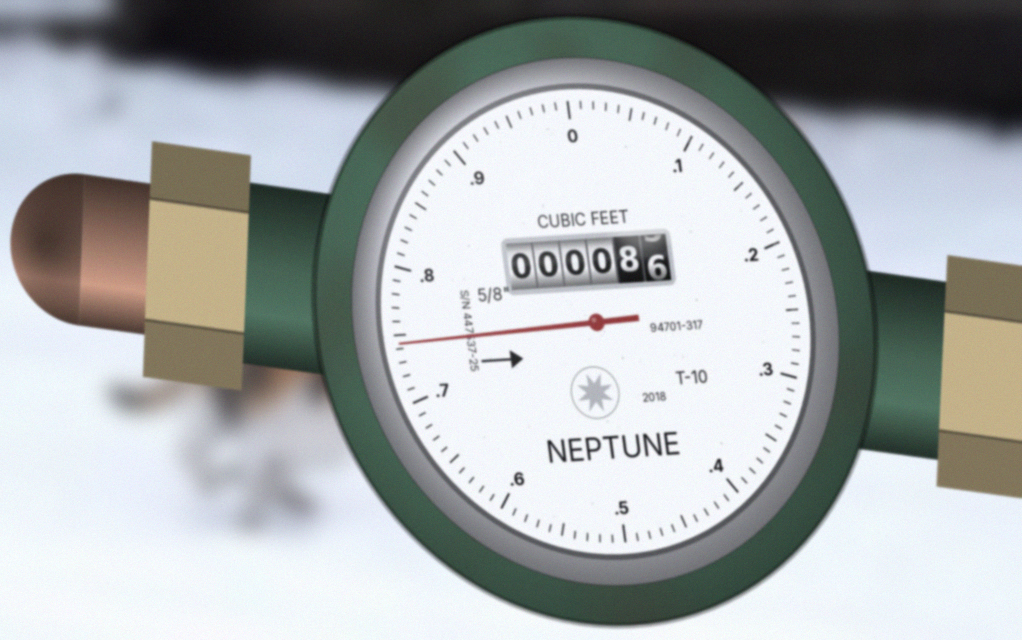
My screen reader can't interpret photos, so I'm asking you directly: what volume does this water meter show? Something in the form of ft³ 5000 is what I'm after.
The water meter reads ft³ 85.74
